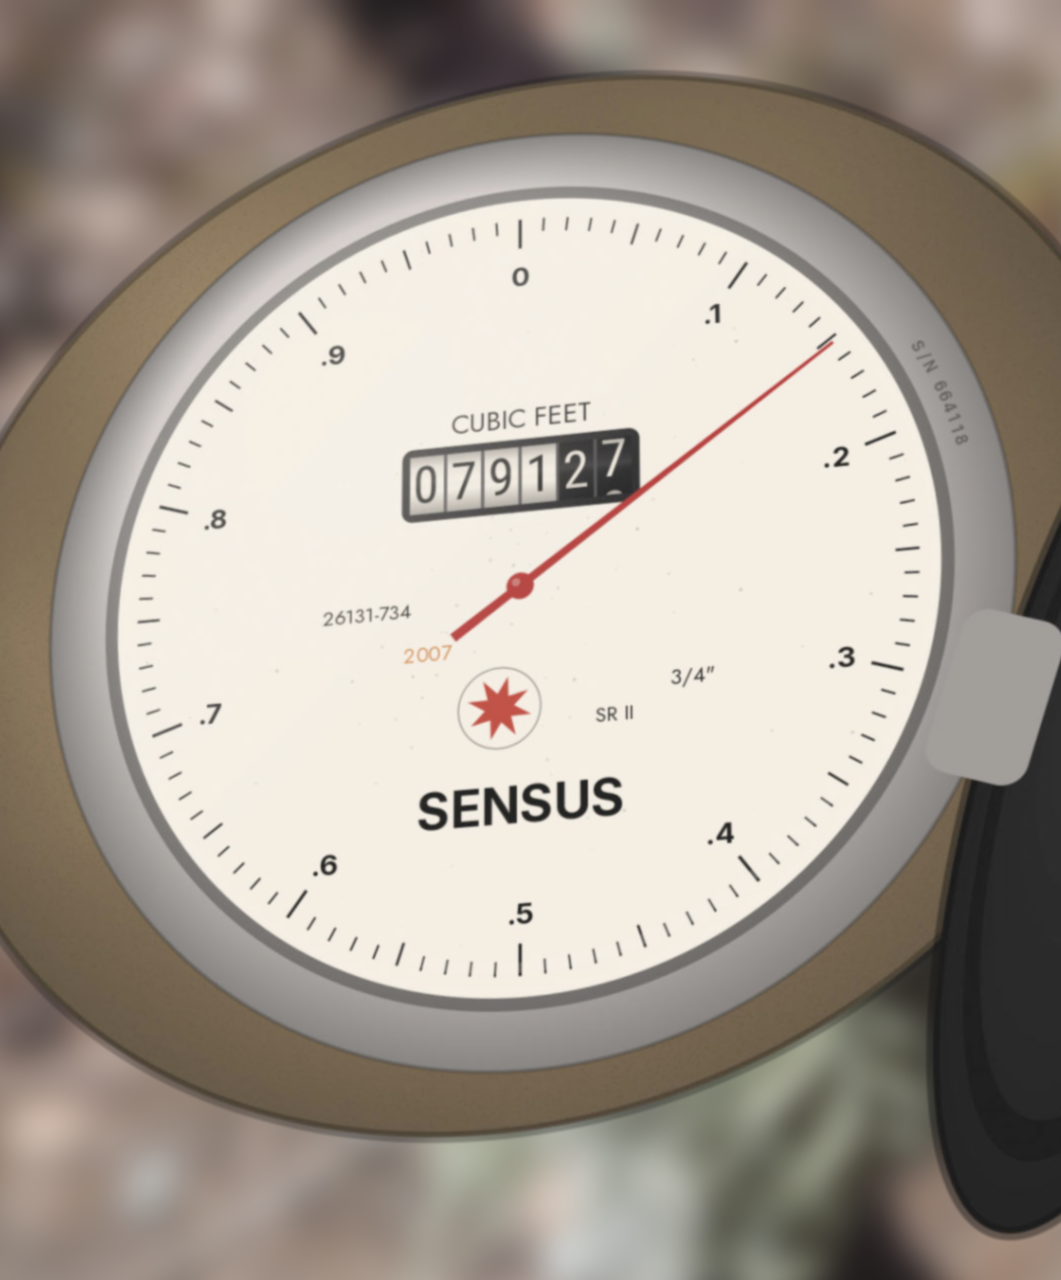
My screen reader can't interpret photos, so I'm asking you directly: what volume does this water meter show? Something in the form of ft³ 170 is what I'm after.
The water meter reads ft³ 79127.15
